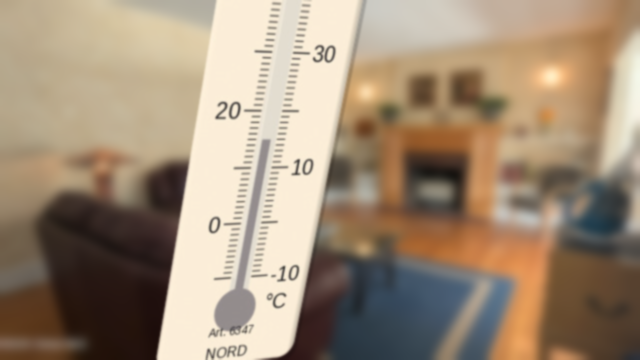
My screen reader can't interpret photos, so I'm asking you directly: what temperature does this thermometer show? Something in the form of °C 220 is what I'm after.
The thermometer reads °C 15
